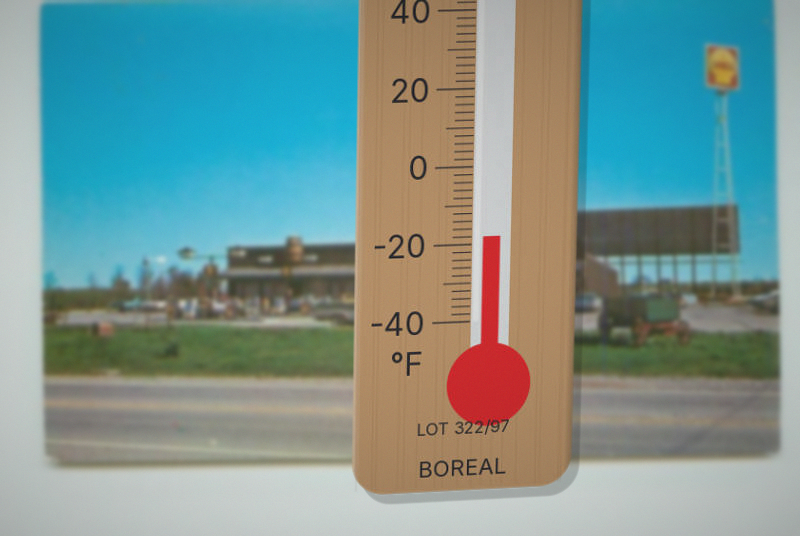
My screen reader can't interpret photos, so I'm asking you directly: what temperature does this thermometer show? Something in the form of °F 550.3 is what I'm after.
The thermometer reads °F -18
